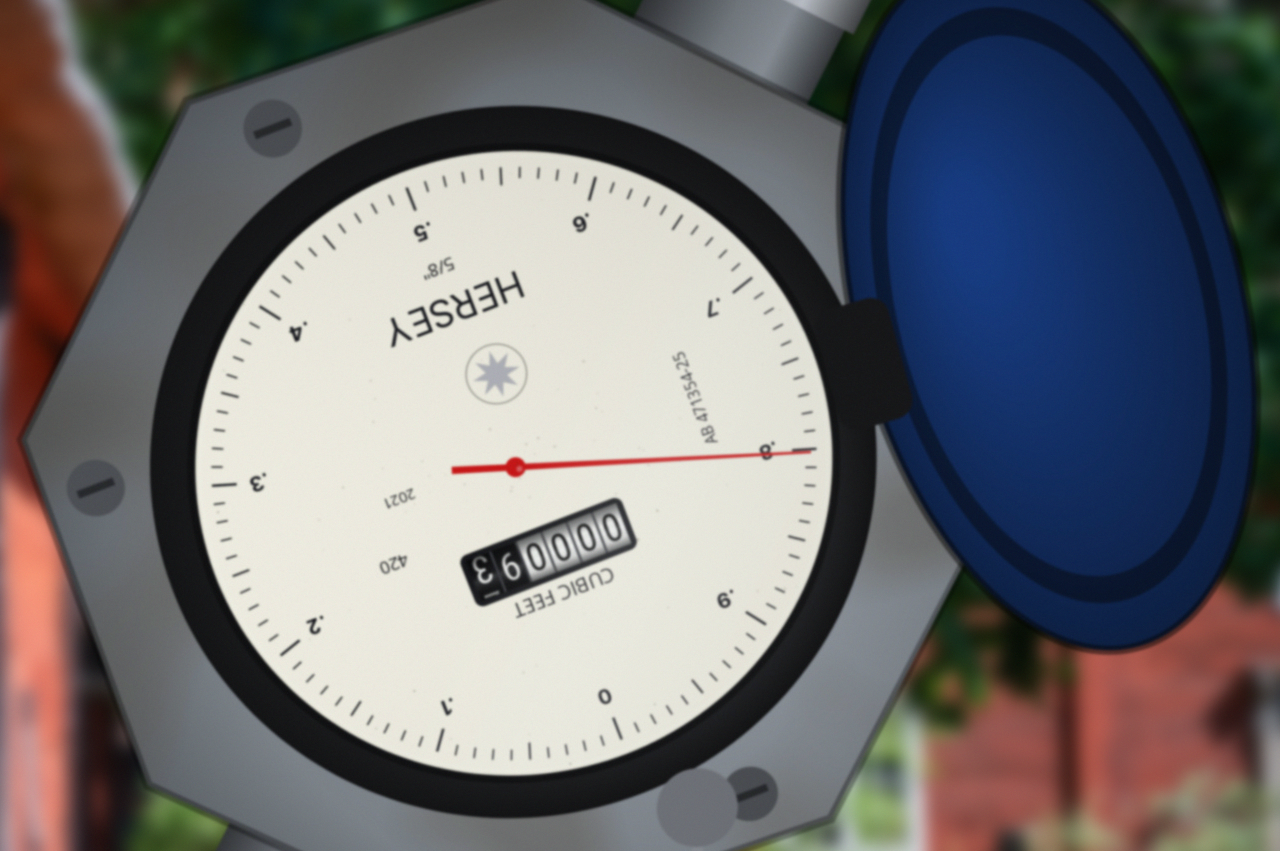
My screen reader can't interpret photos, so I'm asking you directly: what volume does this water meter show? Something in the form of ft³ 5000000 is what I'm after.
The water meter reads ft³ 92.80
